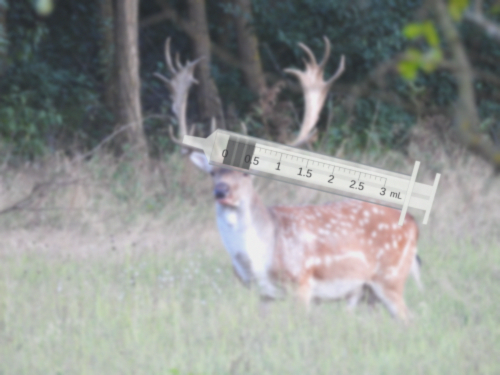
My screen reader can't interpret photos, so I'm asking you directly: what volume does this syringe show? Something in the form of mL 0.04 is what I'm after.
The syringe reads mL 0
